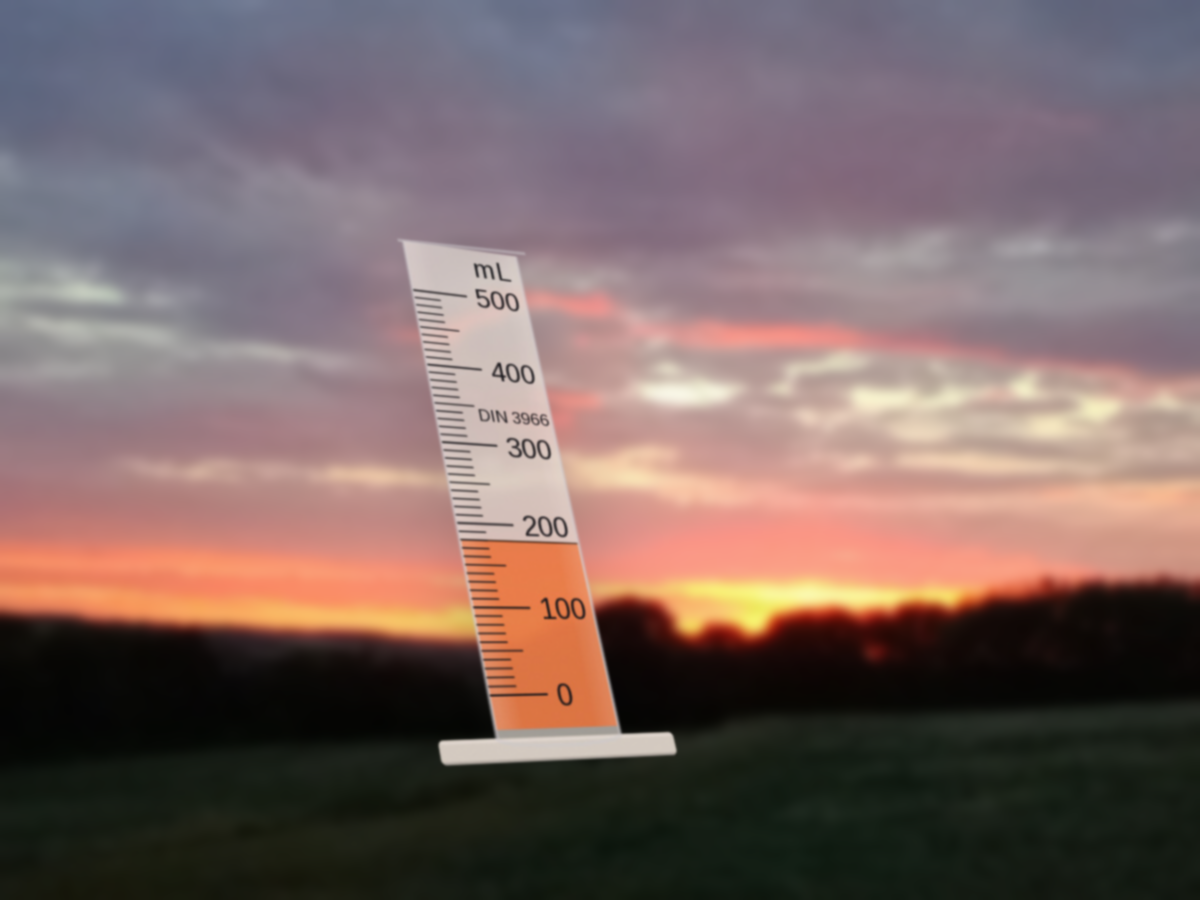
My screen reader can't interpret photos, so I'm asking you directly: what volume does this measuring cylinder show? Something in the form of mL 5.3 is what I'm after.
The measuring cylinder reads mL 180
